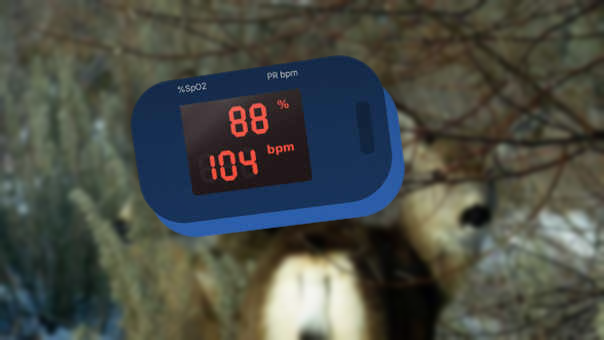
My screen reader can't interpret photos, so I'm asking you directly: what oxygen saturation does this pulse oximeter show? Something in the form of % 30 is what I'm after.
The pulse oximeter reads % 88
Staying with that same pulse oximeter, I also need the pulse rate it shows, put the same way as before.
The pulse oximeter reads bpm 104
